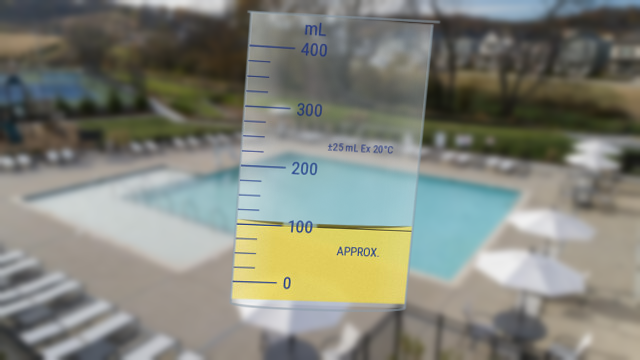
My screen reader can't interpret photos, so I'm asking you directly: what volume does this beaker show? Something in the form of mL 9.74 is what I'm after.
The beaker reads mL 100
